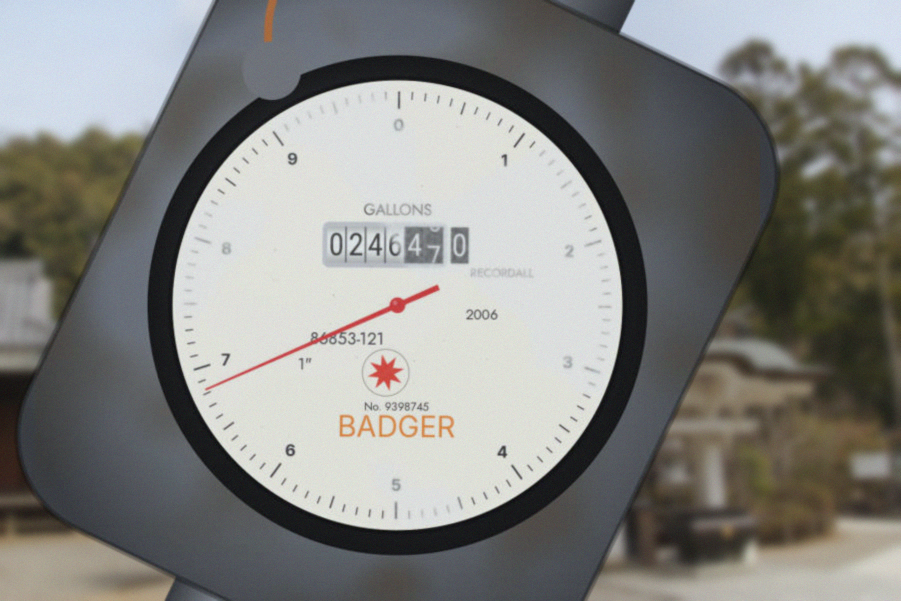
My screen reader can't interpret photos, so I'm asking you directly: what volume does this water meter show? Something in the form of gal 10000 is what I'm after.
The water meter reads gal 246466.8
